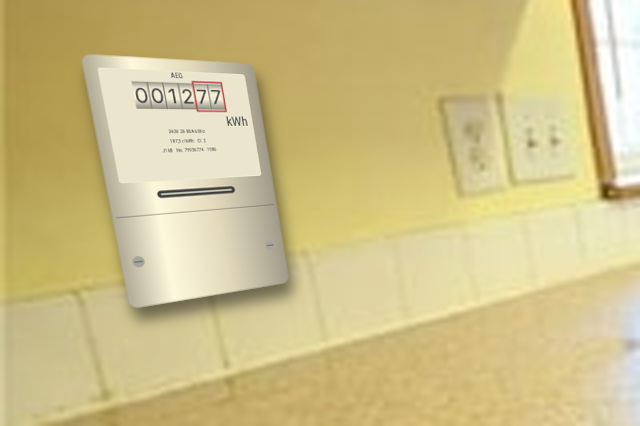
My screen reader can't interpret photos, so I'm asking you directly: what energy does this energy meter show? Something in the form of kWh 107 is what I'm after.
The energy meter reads kWh 12.77
